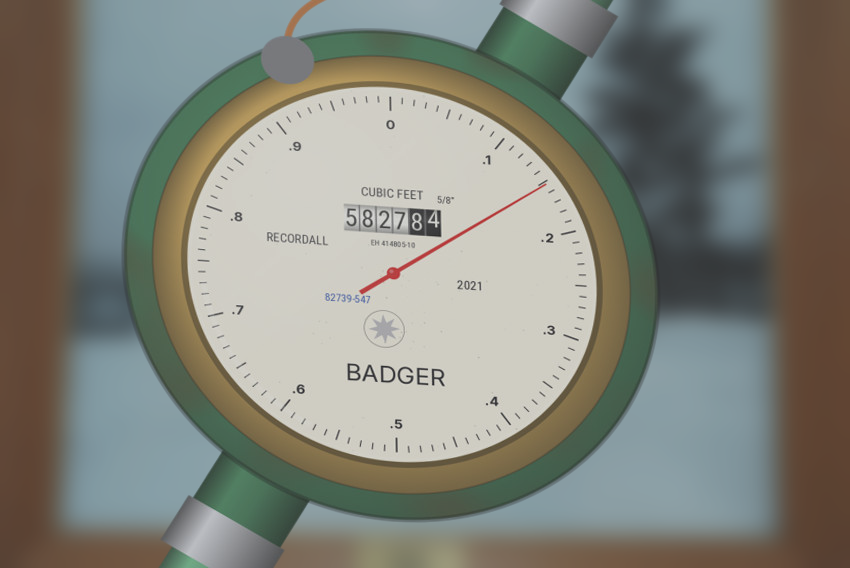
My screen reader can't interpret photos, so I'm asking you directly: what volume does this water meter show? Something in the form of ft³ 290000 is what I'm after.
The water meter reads ft³ 582784.15
